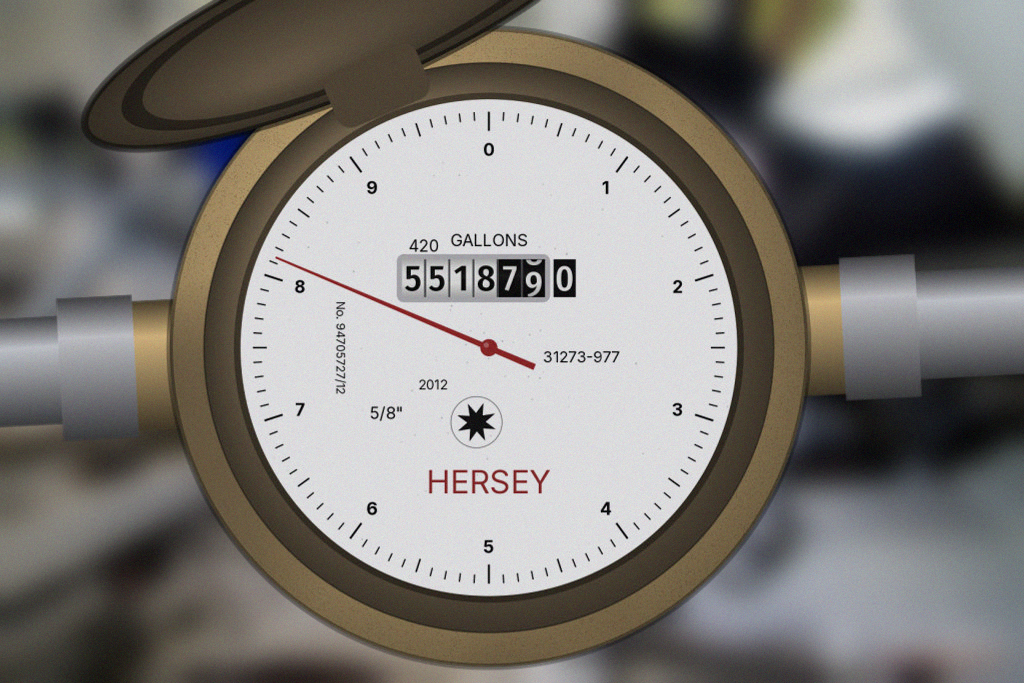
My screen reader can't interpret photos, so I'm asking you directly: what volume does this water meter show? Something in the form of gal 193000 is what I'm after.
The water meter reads gal 5518788.1
